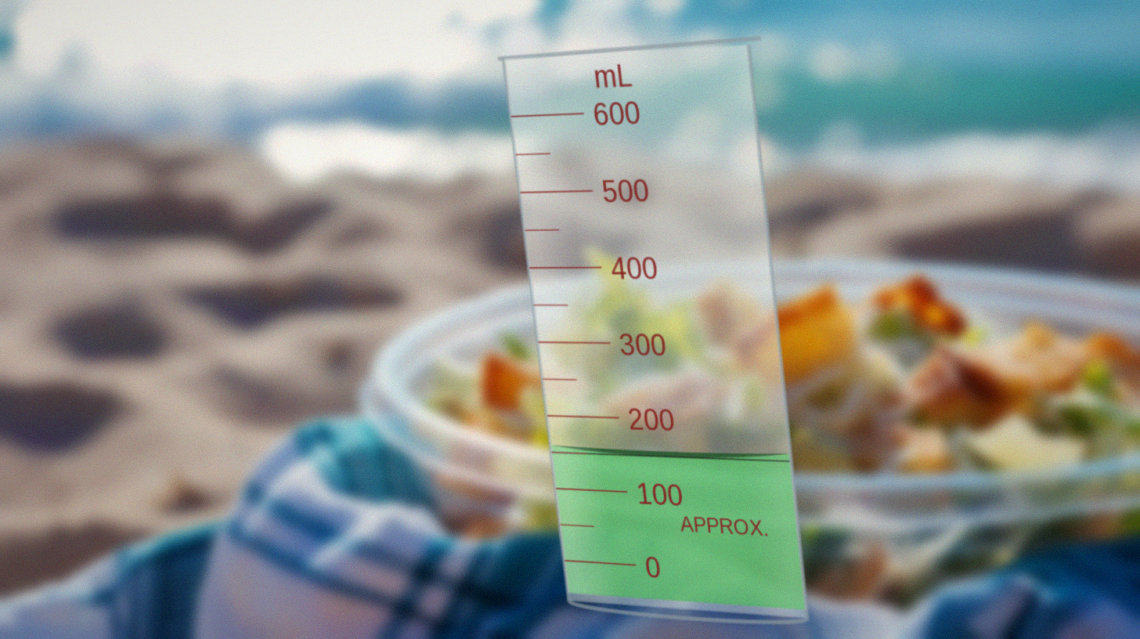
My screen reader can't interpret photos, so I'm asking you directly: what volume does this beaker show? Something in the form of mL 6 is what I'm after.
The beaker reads mL 150
